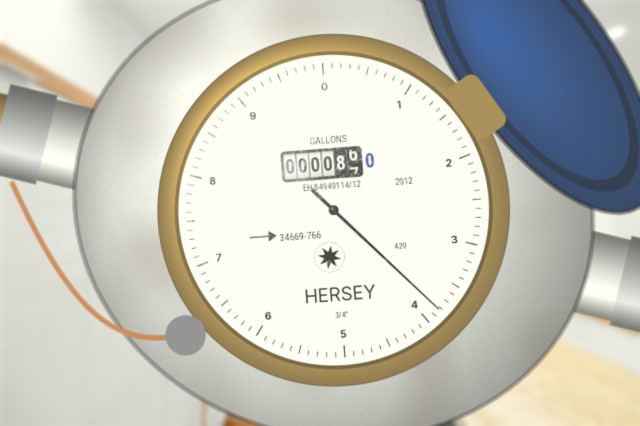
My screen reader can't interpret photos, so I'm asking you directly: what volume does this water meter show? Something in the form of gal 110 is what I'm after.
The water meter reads gal 863.8
